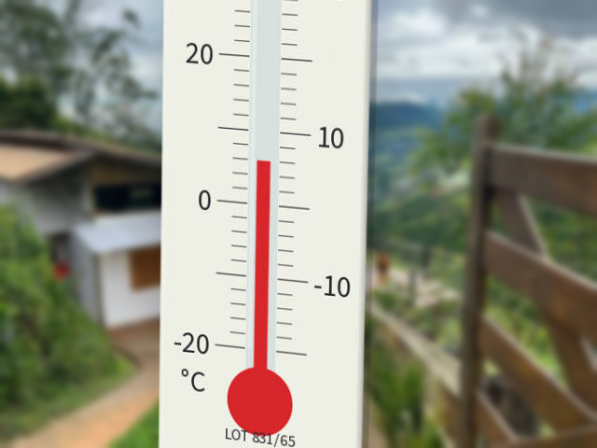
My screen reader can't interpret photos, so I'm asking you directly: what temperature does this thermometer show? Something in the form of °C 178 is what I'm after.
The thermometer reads °C 6
